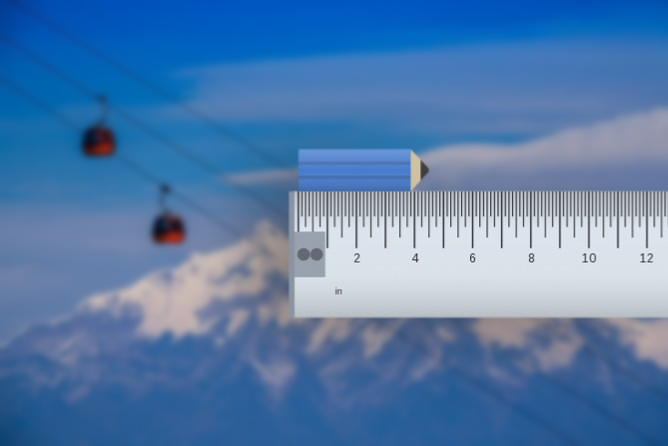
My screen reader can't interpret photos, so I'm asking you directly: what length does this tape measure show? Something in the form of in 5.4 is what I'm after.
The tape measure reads in 4.5
